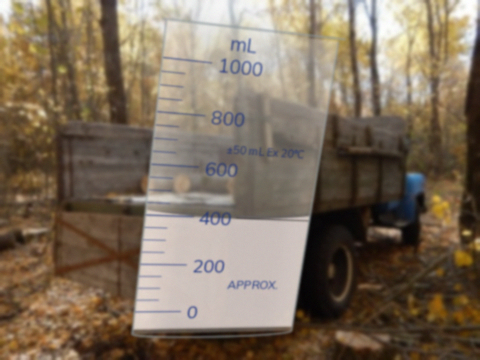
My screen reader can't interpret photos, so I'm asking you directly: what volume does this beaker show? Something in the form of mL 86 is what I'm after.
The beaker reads mL 400
